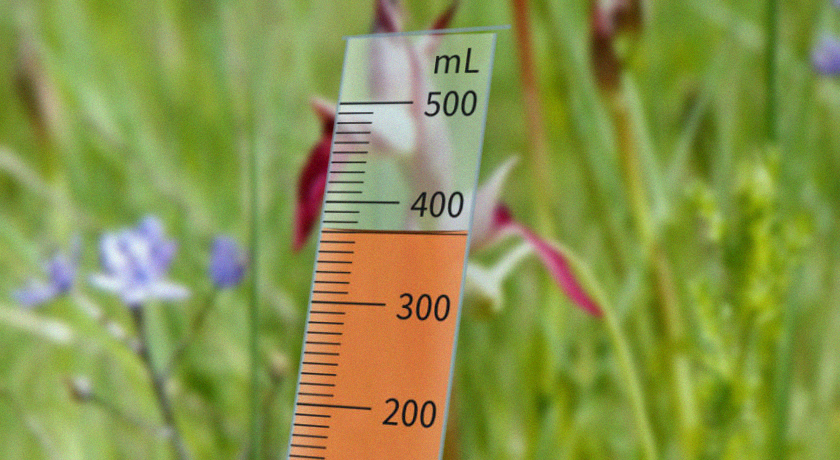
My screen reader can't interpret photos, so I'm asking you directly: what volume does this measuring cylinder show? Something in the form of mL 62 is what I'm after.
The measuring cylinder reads mL 370
